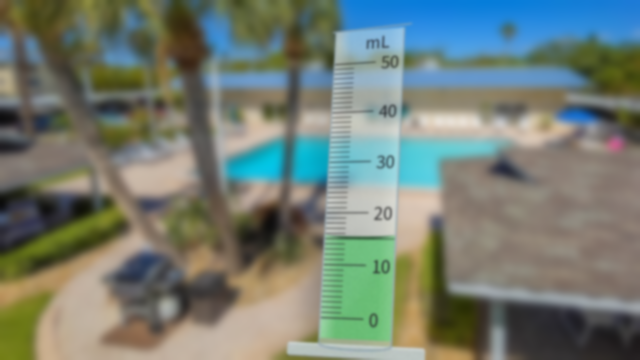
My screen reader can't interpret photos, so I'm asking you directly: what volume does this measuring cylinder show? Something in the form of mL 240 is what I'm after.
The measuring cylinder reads mL 15
